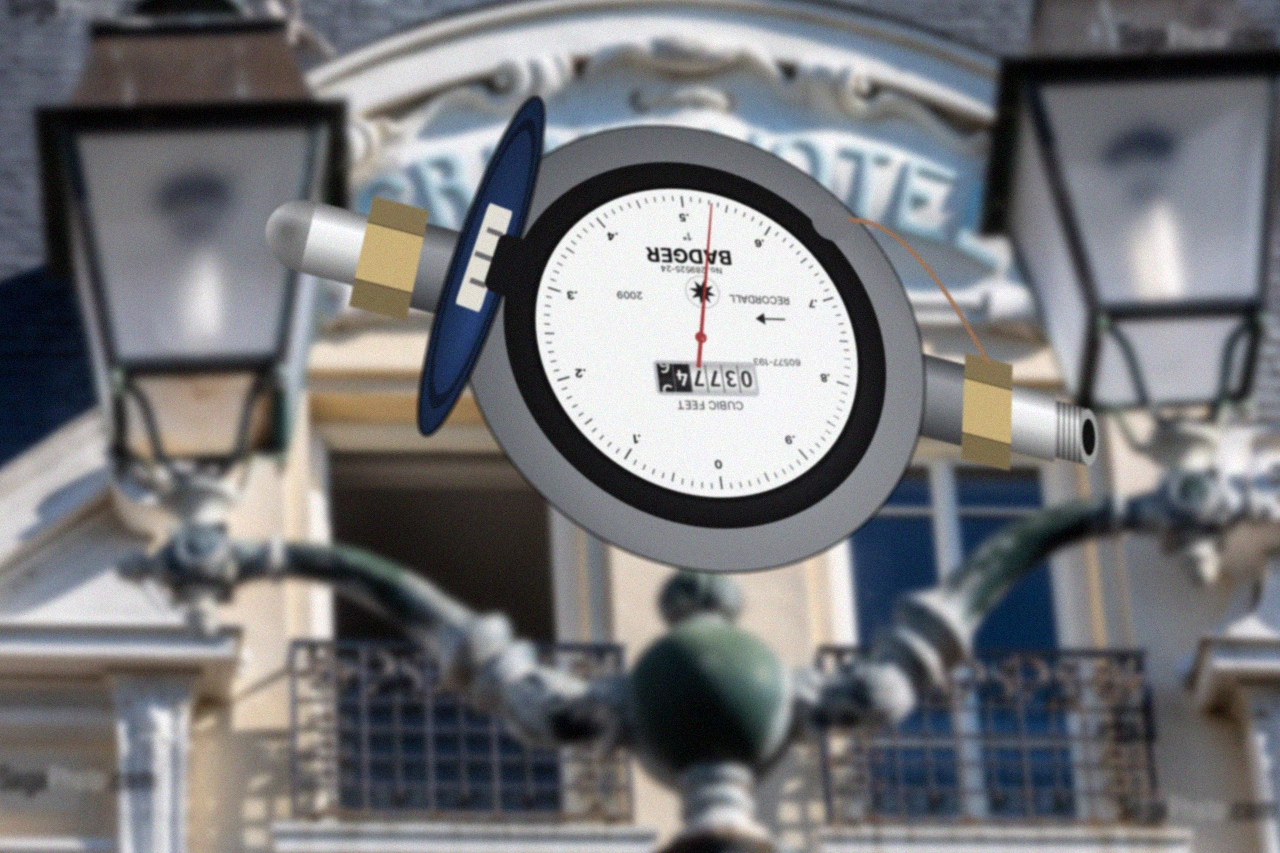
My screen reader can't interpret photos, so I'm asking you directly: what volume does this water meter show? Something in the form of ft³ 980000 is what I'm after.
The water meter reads ft³ 37745.53
